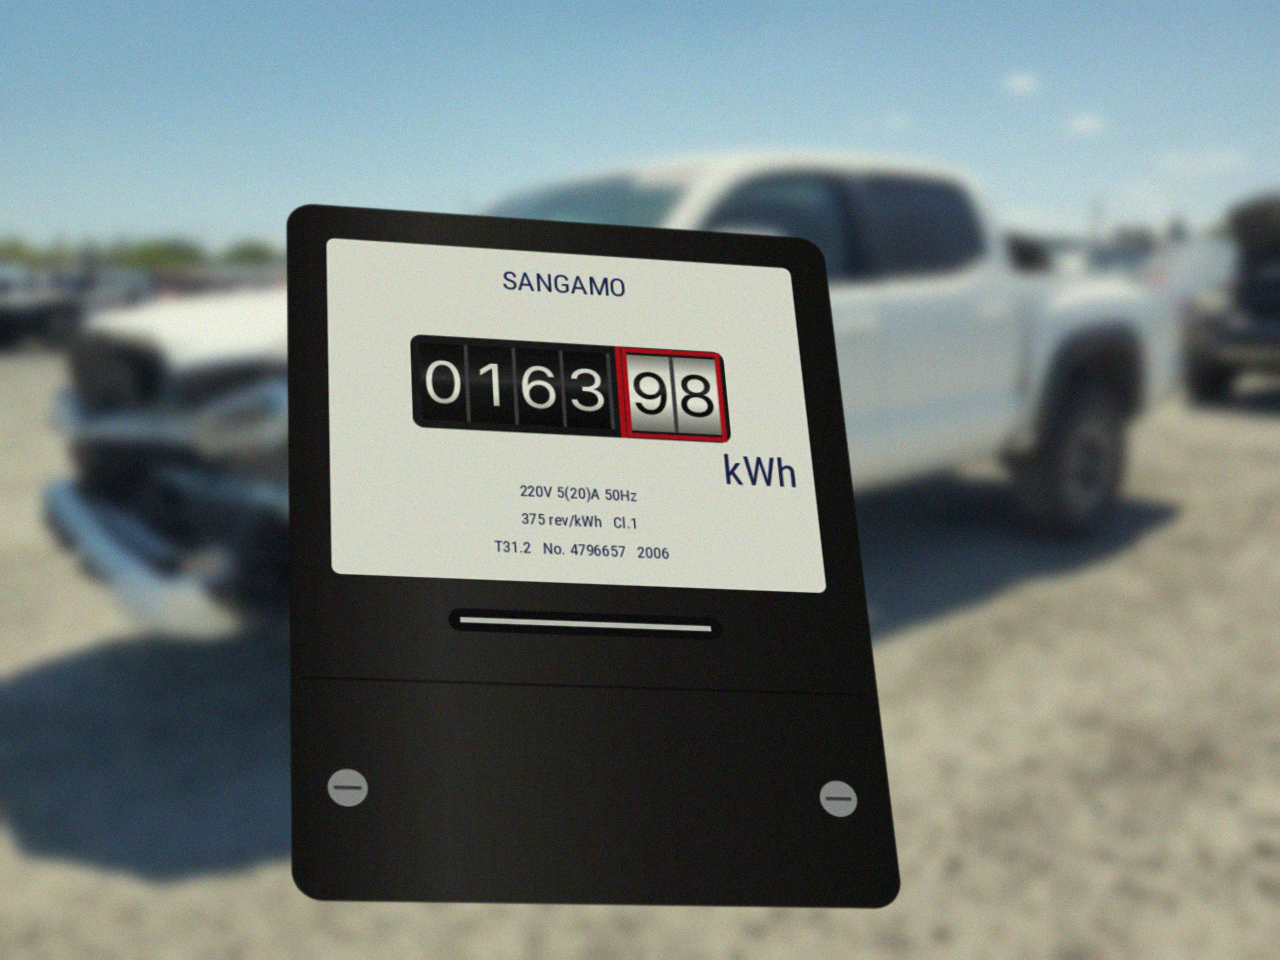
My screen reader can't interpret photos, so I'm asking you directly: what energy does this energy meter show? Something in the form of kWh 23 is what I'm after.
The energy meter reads kWh 163.98
